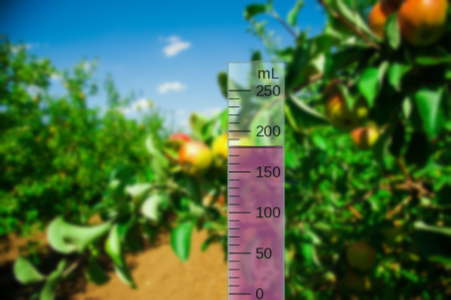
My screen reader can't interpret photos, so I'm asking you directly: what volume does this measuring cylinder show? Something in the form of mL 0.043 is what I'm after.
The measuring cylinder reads mL 180
